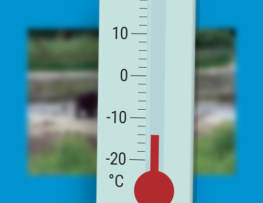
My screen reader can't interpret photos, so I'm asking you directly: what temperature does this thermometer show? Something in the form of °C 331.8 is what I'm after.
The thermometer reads °C -14
